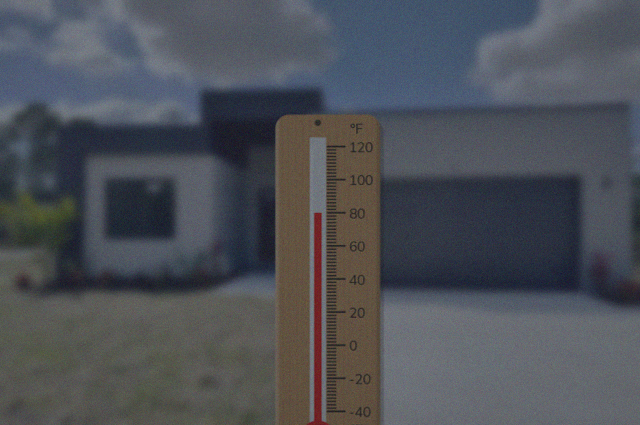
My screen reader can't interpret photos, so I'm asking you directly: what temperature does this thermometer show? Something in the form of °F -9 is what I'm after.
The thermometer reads °F 80
